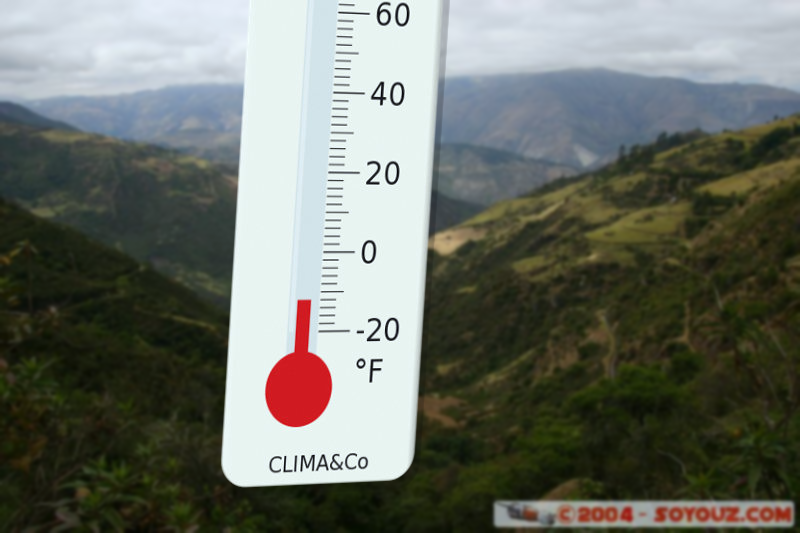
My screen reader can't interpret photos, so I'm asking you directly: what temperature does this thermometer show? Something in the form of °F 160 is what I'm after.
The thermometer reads °F -12
